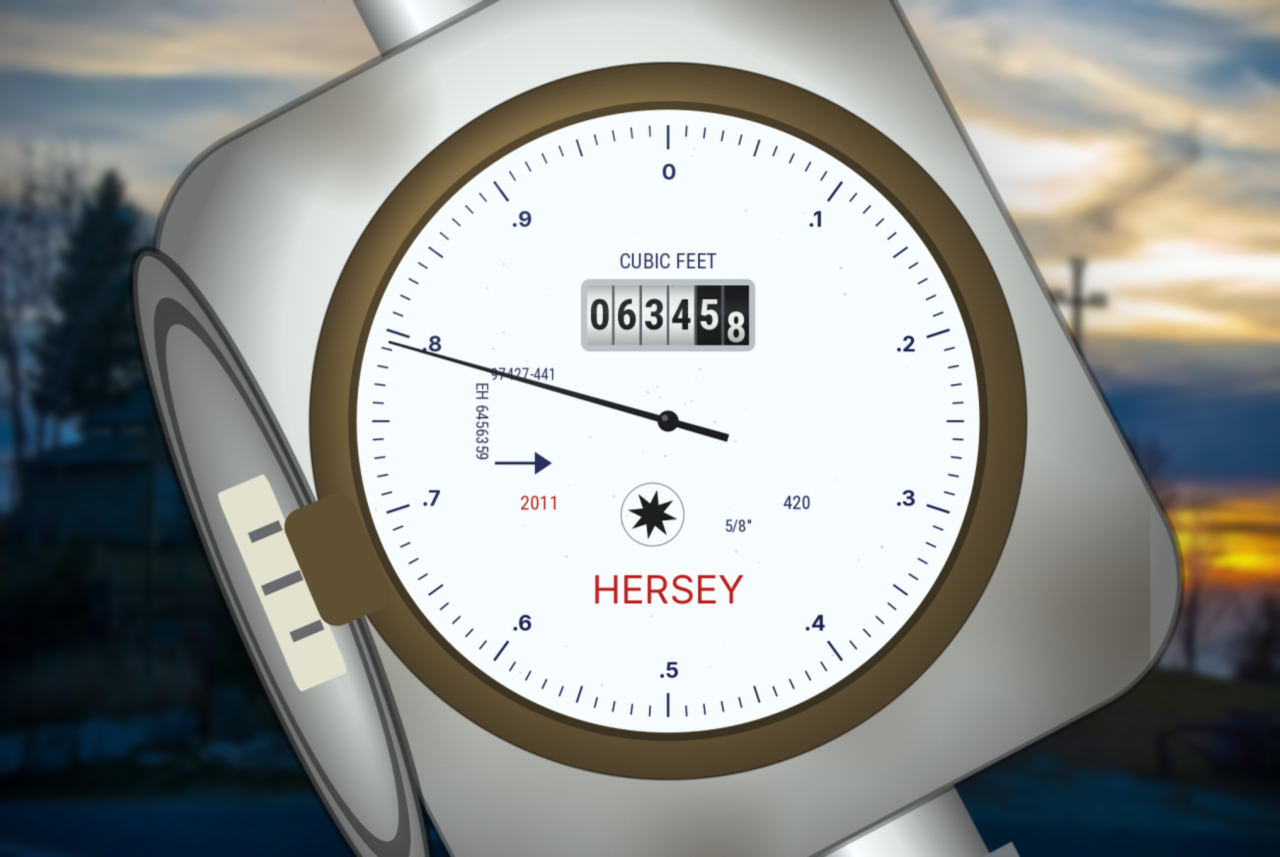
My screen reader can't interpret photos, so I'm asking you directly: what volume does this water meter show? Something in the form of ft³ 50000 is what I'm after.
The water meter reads ft³ 63457.79
